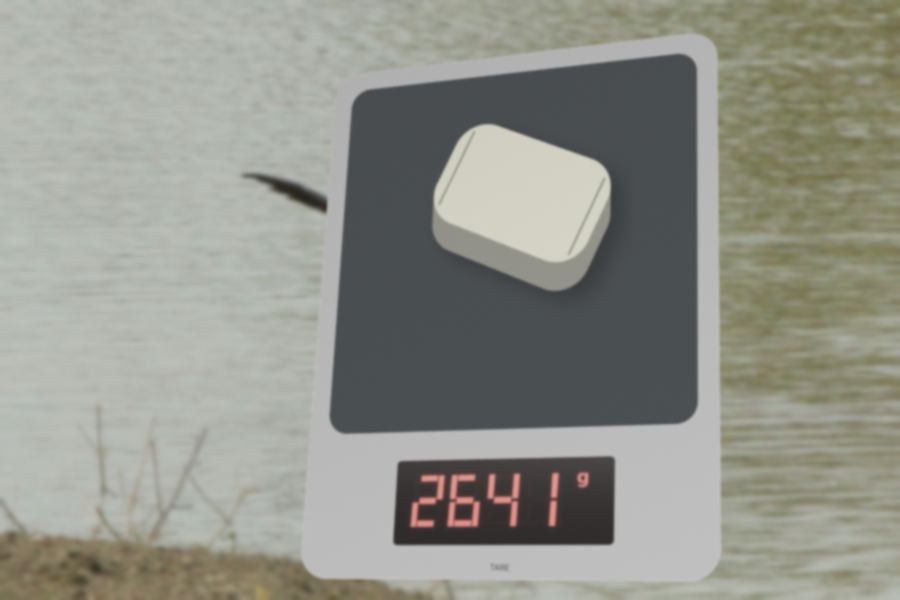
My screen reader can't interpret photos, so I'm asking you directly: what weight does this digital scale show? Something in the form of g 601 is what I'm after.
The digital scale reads g 2641
